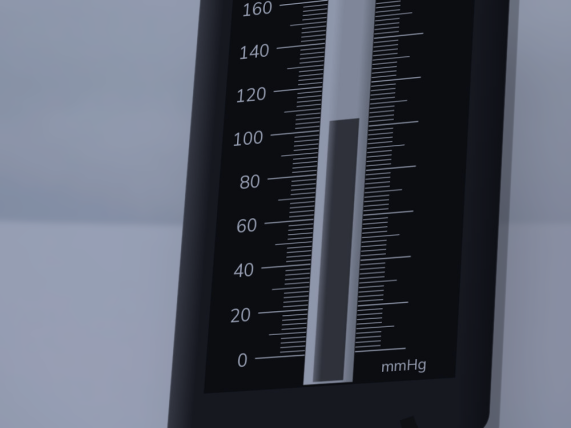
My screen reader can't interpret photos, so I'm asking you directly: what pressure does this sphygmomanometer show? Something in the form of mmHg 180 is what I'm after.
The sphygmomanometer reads mmHg 104
